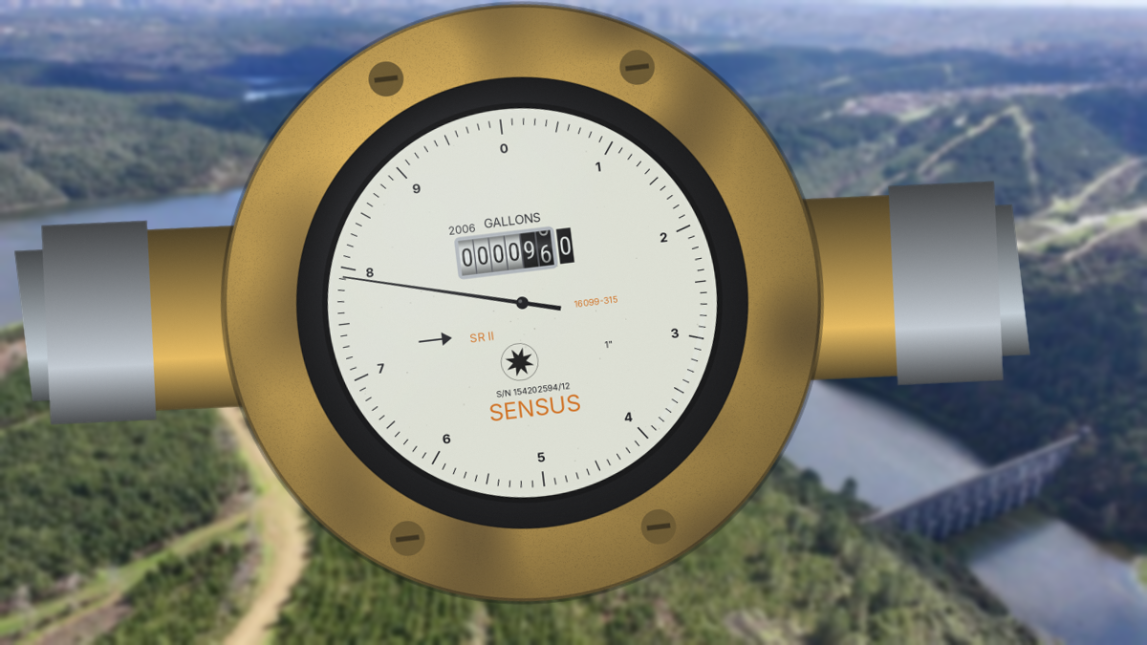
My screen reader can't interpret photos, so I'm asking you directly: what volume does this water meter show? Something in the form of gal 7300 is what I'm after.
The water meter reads gal 957.9
